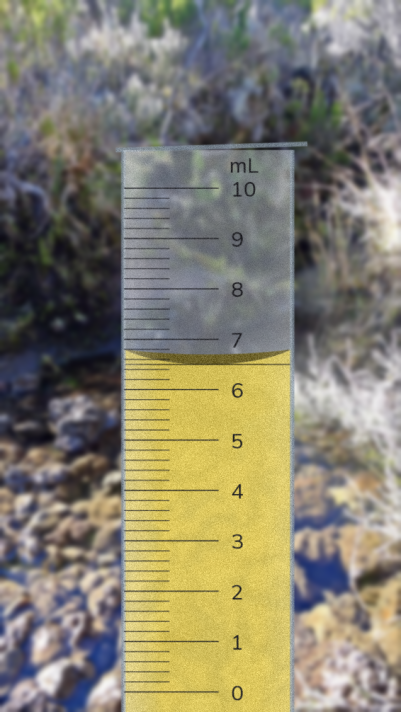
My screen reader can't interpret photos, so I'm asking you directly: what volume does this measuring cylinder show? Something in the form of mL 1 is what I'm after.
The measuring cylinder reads mL 6.5
